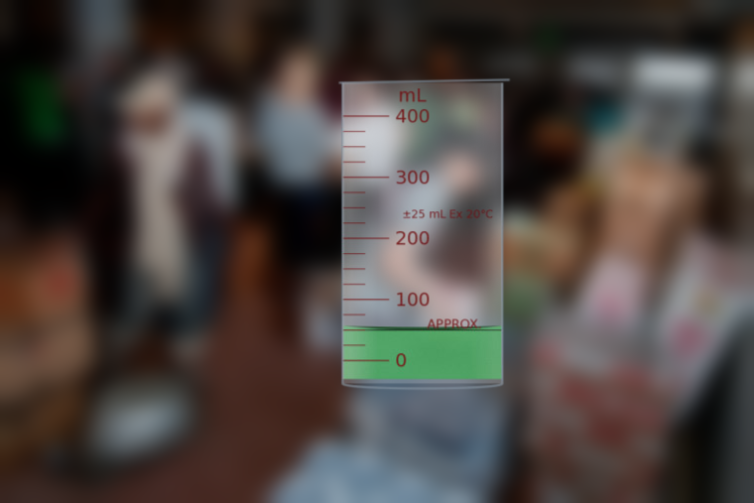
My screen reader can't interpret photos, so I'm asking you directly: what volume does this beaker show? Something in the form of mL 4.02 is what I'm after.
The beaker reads mL 50
